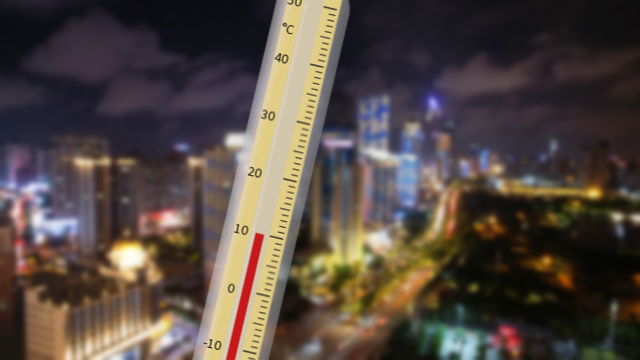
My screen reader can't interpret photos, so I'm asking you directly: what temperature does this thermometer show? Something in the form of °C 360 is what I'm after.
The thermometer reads °C 10
